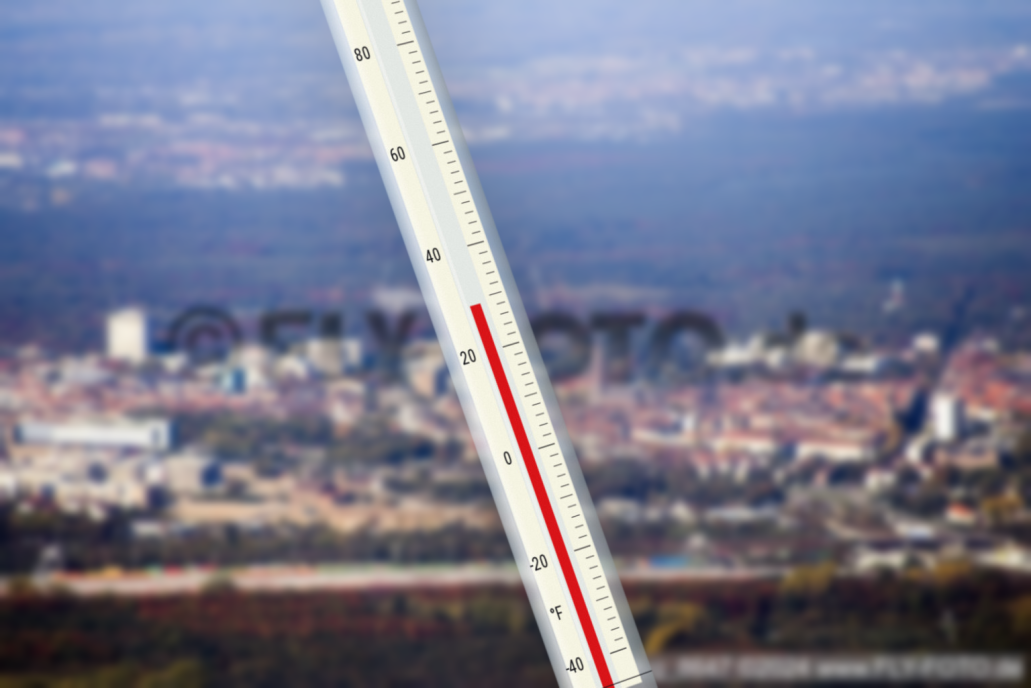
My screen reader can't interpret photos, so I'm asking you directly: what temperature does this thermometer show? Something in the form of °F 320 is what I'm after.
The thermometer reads °F 29
